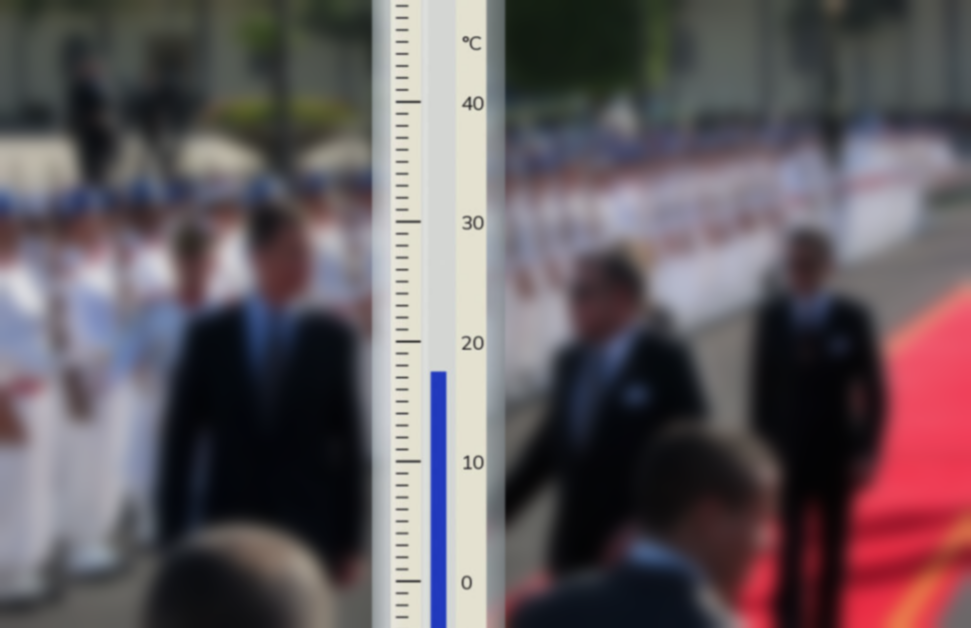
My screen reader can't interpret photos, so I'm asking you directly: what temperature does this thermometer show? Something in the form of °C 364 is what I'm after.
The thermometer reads °C 17.5
